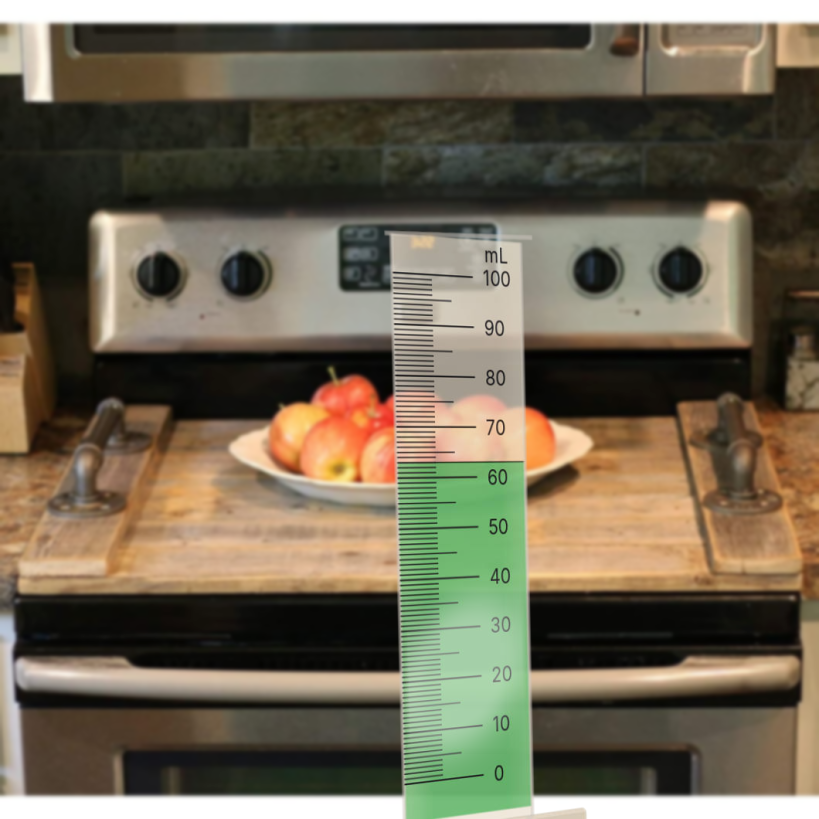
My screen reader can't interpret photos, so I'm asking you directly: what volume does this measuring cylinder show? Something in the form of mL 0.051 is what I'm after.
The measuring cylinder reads mL 63
